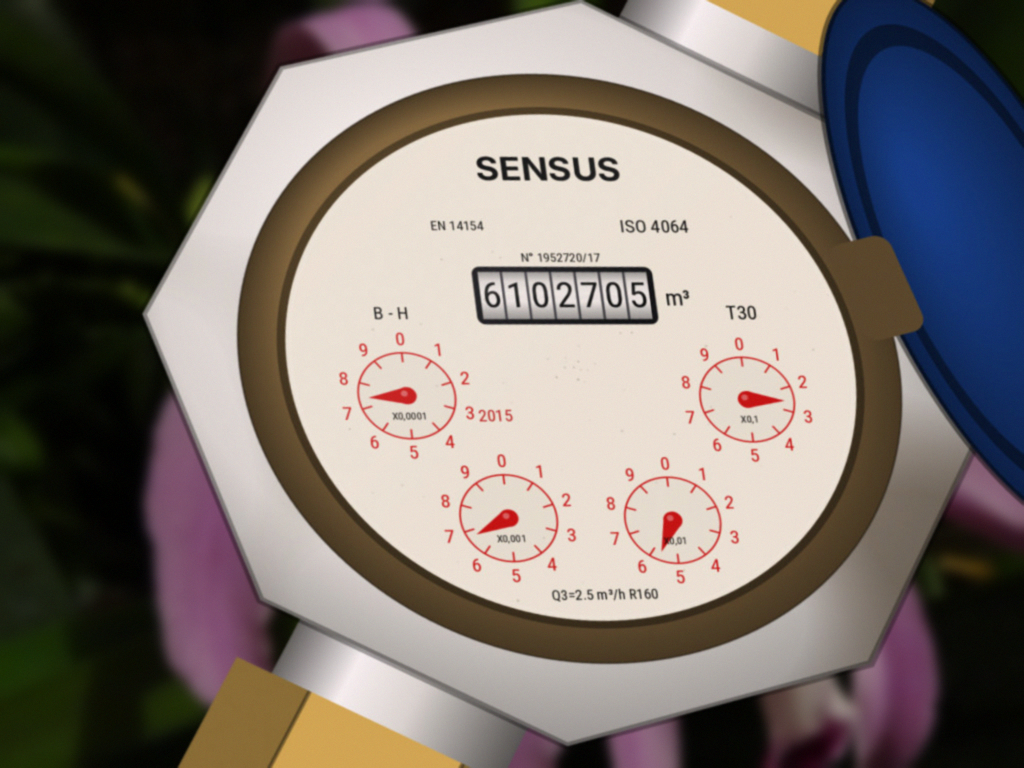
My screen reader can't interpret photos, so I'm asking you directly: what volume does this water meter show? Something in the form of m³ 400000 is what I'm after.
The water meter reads m³ 6102705.2567
